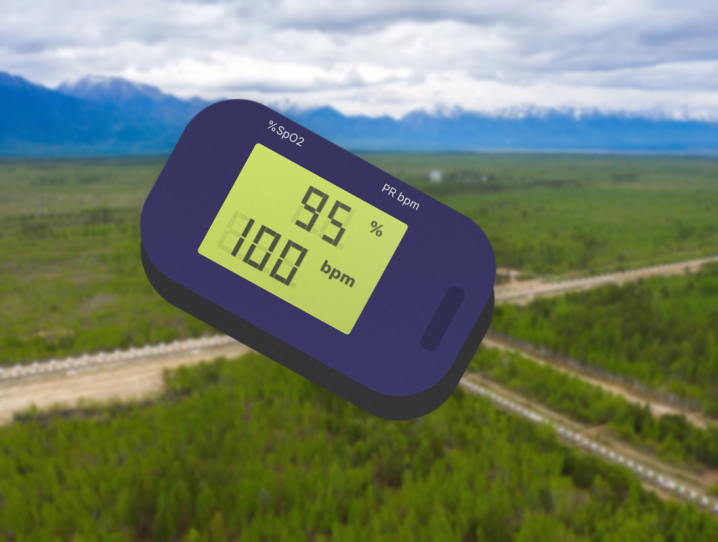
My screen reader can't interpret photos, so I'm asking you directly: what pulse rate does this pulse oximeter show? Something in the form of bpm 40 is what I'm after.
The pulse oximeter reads bpm 100
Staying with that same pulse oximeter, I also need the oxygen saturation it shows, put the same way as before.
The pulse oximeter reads % 95
